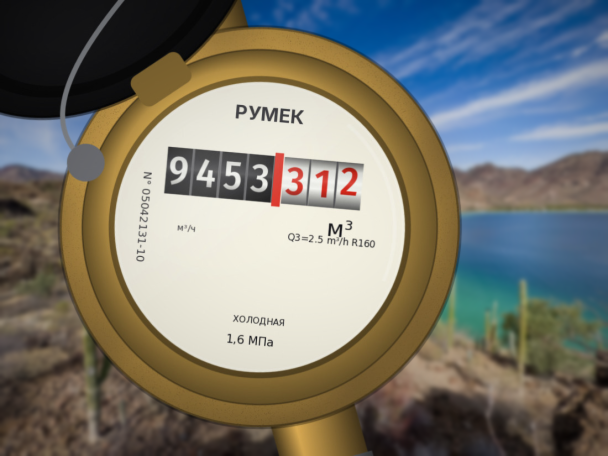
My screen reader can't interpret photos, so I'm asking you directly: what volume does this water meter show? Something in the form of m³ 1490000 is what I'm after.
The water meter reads m³ 9453.312
